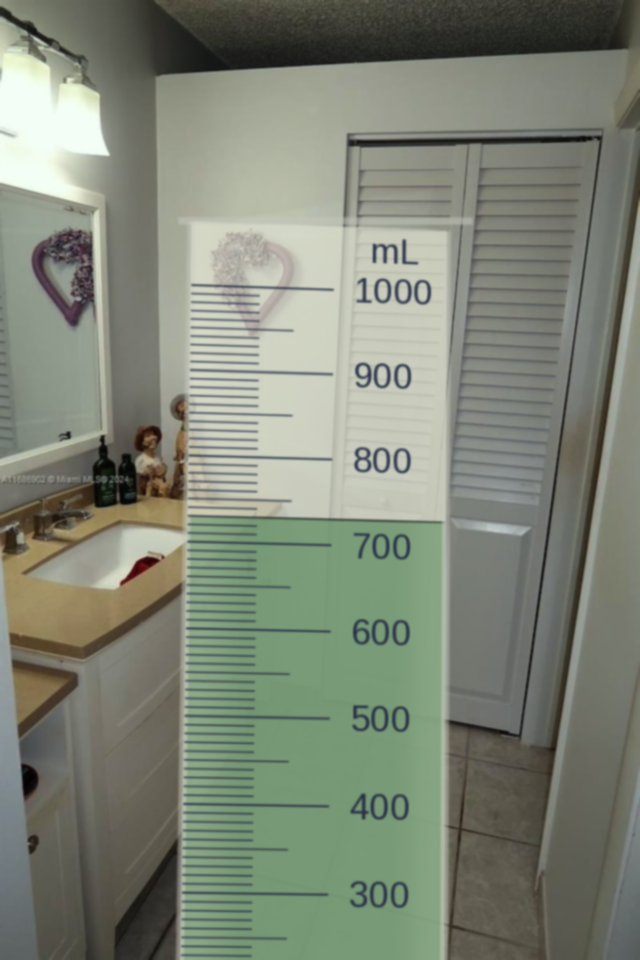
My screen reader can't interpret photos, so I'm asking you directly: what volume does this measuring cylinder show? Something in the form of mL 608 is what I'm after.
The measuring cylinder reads mL 730
